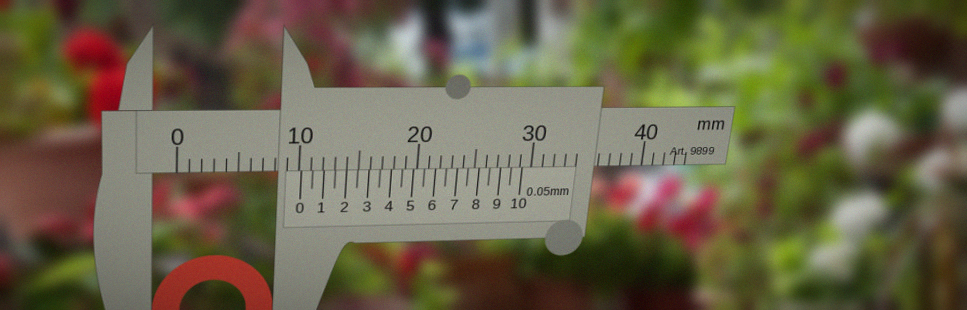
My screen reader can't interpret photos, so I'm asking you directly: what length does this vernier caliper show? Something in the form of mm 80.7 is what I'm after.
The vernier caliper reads mm 10.2
